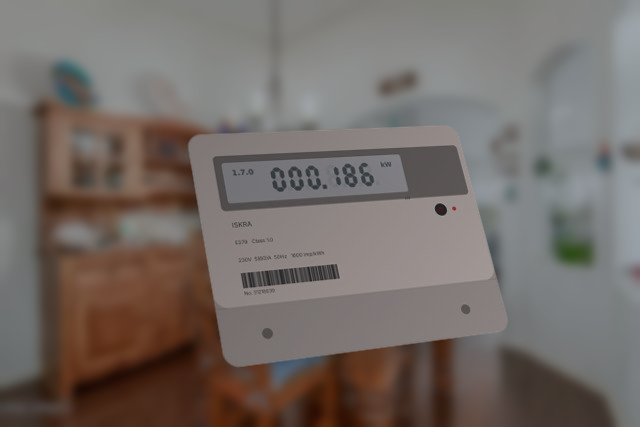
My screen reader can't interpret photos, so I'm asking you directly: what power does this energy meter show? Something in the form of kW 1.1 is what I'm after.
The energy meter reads kW 0.186
